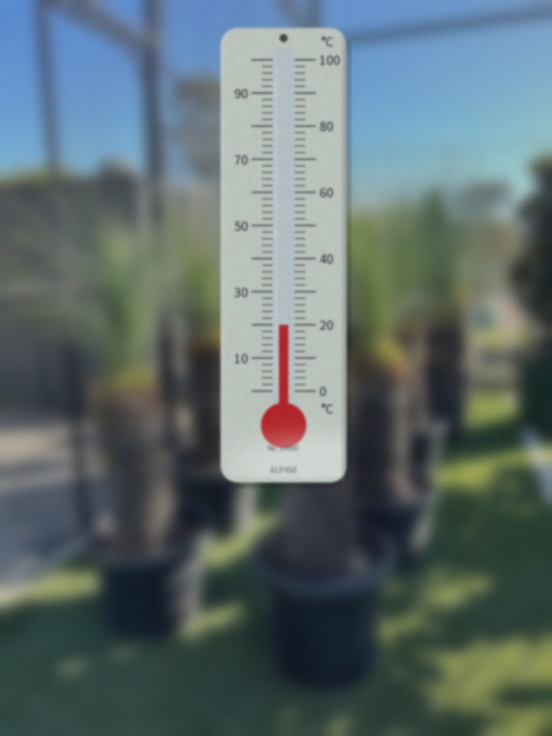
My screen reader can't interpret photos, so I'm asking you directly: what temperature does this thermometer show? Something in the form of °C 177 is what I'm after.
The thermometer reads °C 20
